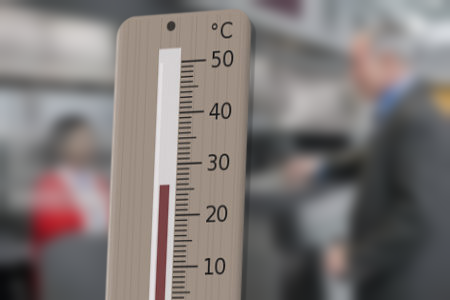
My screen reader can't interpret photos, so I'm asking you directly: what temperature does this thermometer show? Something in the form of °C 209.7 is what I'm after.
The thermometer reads °C 26
